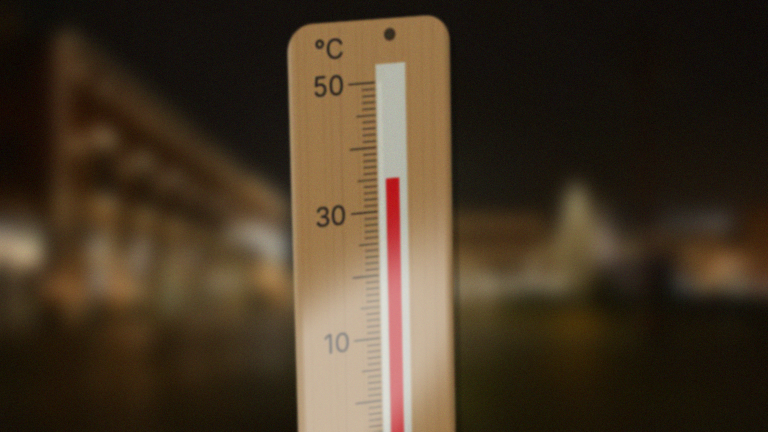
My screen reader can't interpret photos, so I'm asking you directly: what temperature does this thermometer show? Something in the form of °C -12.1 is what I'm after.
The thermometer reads °C 35
